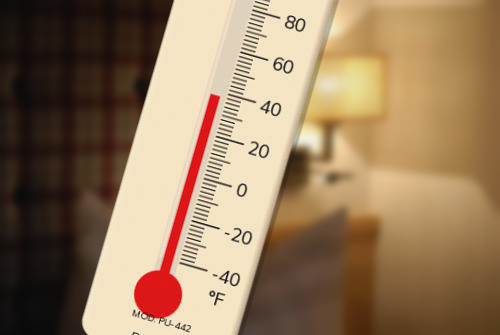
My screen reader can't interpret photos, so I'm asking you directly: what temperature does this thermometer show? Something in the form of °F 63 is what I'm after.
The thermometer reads °F 38
